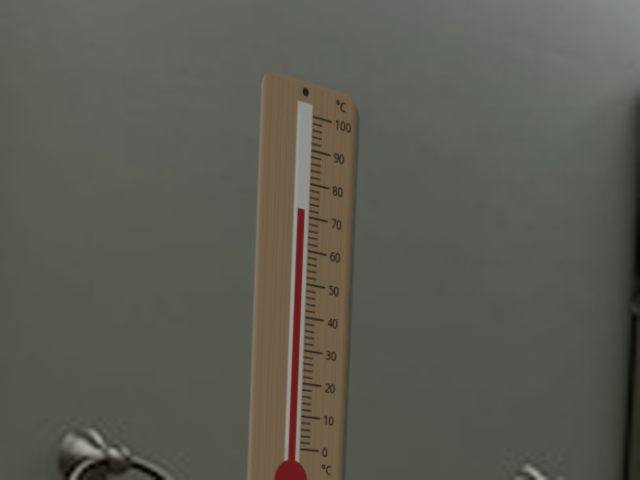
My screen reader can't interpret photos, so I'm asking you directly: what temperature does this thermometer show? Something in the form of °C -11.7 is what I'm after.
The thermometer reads °C 72
